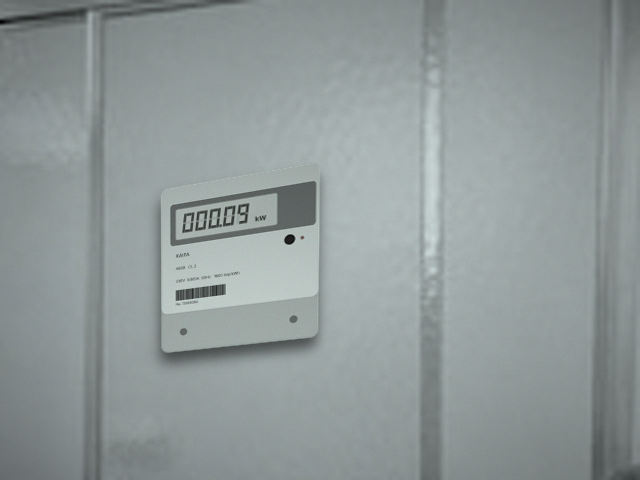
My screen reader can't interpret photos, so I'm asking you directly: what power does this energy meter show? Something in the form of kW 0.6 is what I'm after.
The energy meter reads kW 0.09
